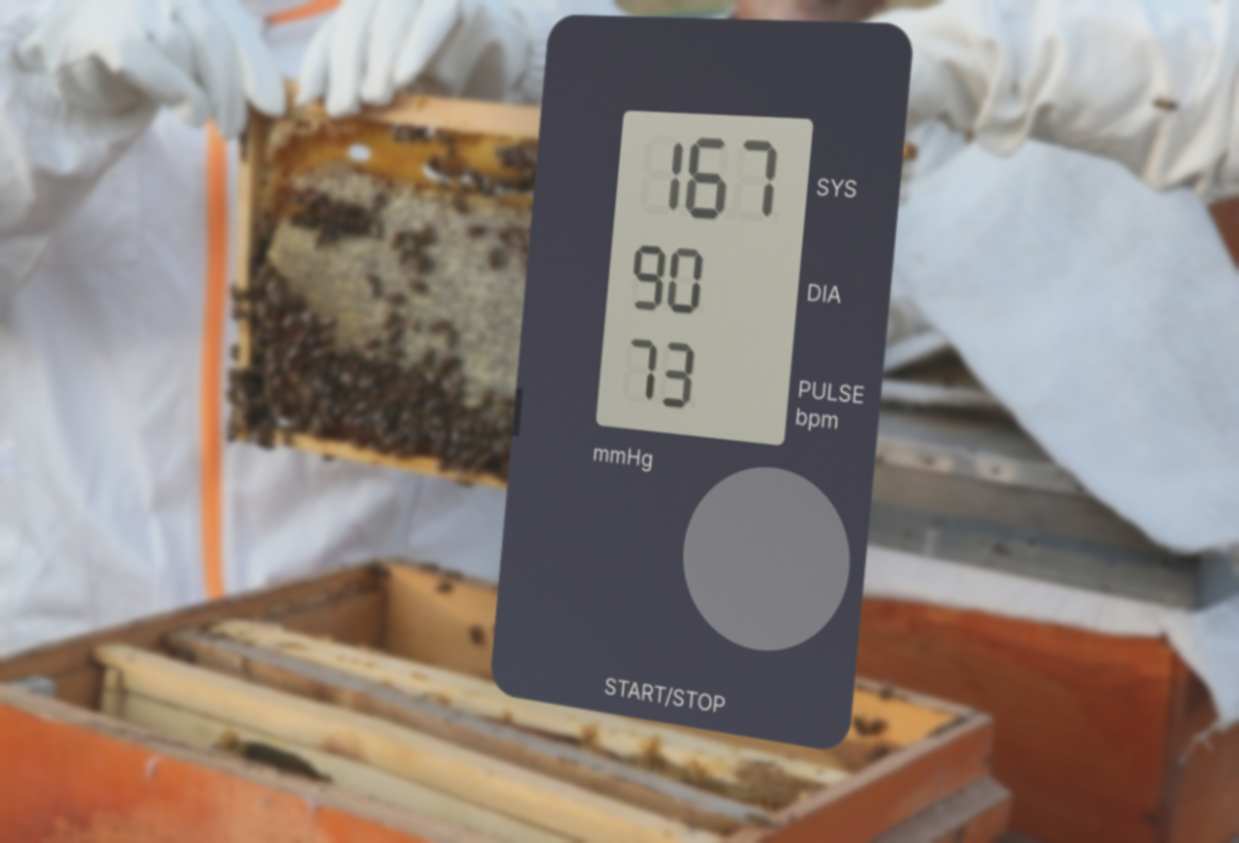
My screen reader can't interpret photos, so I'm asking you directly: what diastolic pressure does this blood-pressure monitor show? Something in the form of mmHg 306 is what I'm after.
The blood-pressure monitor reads mmHg 90
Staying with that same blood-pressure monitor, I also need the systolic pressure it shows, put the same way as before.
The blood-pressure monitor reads mmHg 167
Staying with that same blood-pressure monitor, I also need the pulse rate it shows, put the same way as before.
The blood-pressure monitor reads bpm 73
